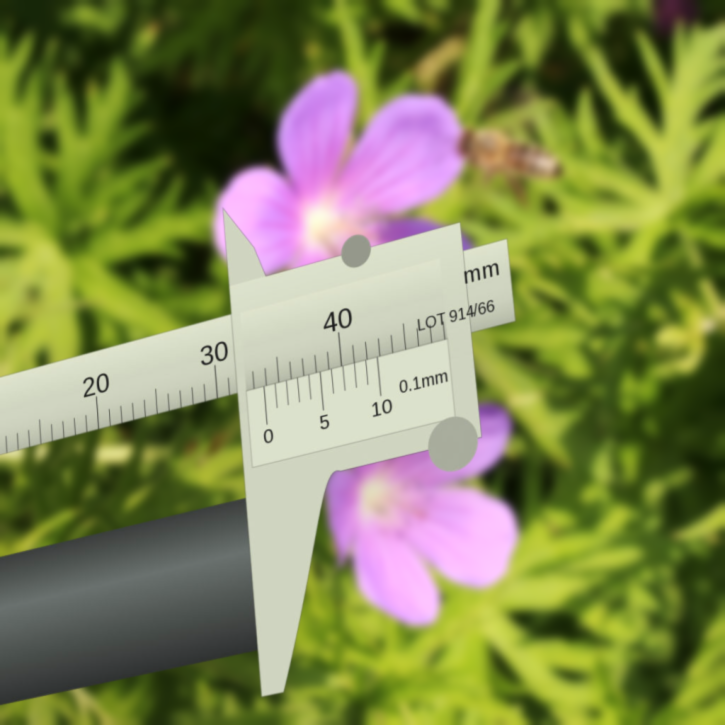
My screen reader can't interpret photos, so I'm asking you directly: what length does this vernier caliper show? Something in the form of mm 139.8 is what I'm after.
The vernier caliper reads mm 33.8
